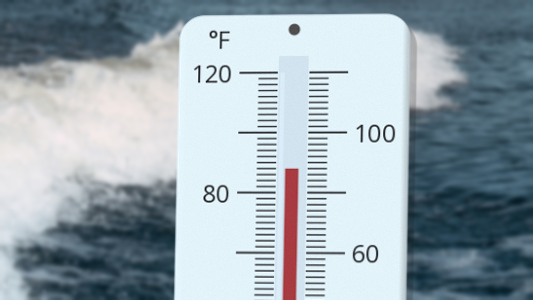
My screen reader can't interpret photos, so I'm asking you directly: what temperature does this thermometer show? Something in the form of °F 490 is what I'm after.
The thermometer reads °F 88
